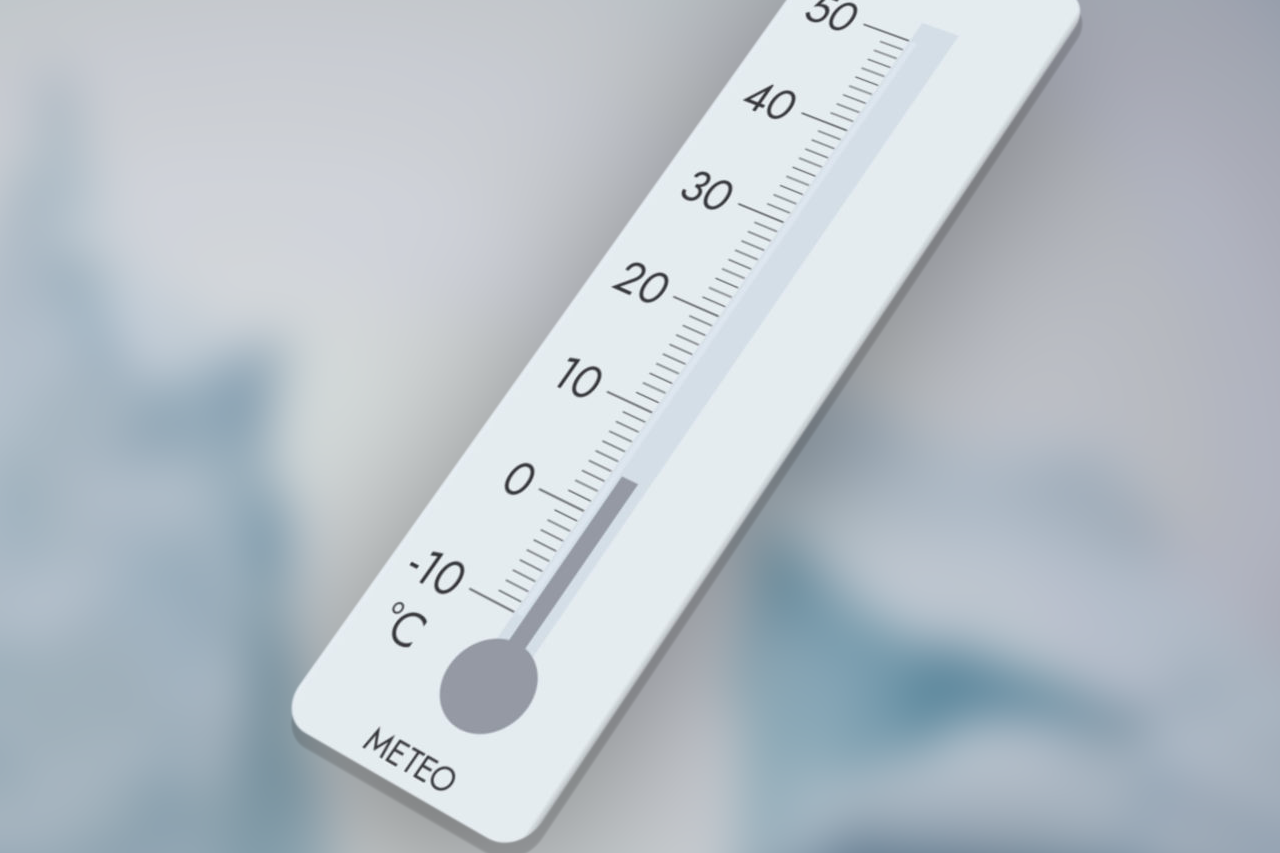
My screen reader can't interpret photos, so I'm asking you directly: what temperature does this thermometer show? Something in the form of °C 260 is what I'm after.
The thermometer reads °C 4
